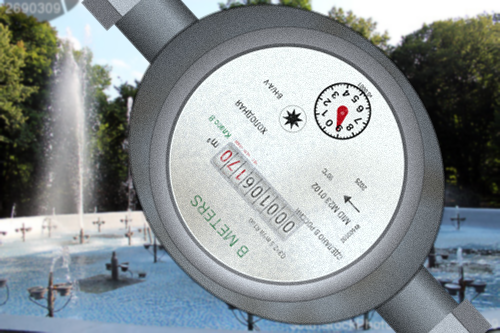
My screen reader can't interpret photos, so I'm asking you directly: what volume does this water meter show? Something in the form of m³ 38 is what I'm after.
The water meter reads m³ 106.1699
